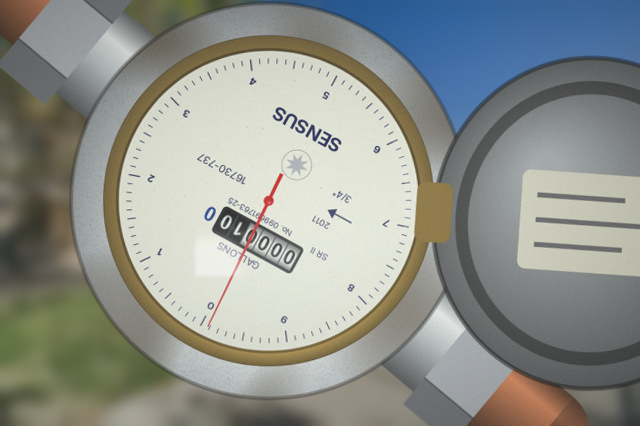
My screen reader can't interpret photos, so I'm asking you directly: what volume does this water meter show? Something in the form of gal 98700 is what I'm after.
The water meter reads gal 99.9
